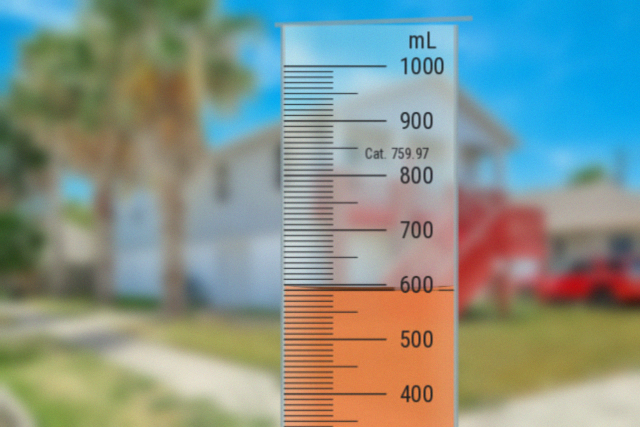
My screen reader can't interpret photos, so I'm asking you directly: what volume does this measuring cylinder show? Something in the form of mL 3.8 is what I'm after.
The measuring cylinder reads mL 590
